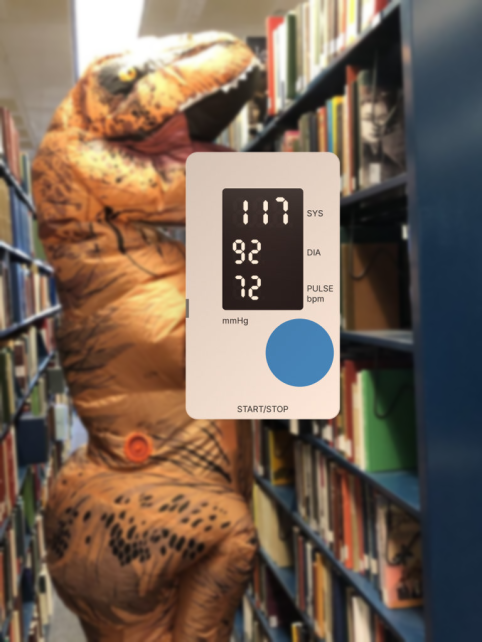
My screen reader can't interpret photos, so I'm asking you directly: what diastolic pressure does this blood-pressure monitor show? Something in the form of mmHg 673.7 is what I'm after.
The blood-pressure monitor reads mmHg 92
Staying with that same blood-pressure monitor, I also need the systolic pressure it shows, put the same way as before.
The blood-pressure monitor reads mmHg 117
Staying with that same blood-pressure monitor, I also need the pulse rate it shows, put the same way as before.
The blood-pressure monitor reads bpm 72
